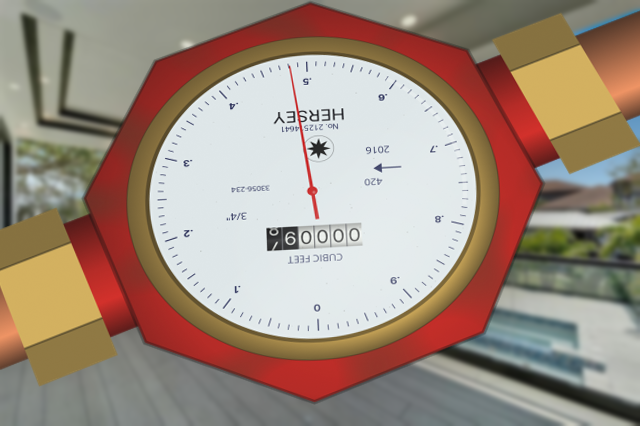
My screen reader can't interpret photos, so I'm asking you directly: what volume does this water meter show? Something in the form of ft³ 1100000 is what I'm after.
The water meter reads ft³ 97.48
